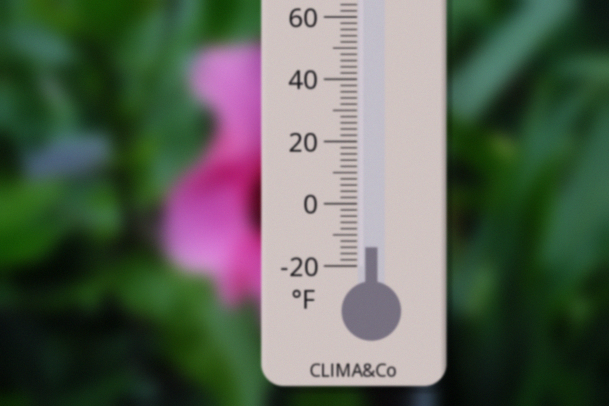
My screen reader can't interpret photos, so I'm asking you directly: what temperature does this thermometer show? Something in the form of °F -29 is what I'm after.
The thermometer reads °F -14
